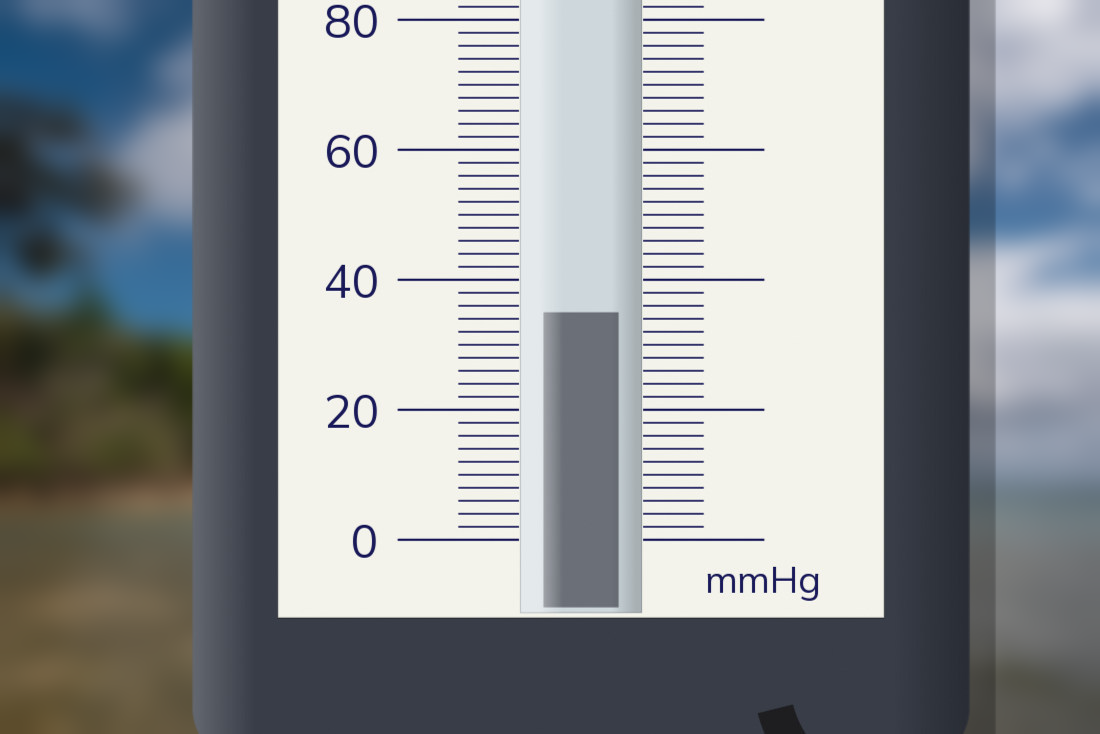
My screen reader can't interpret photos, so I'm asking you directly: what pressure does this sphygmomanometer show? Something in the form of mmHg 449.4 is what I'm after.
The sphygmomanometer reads mmHg 35
